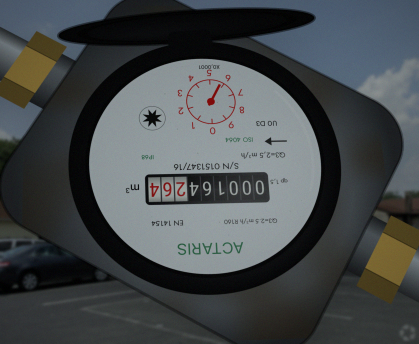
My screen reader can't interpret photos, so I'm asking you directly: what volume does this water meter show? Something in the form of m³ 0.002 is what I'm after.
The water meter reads m³ 164.2645
